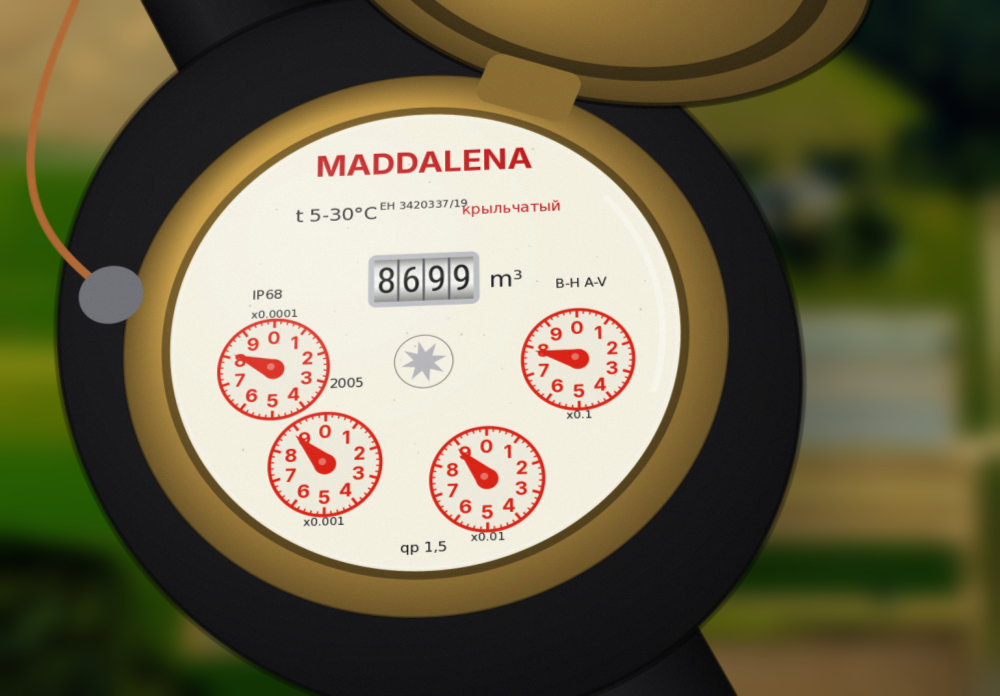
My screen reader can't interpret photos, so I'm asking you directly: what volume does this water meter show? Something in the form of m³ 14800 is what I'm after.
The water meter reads m³ 8699.7888
